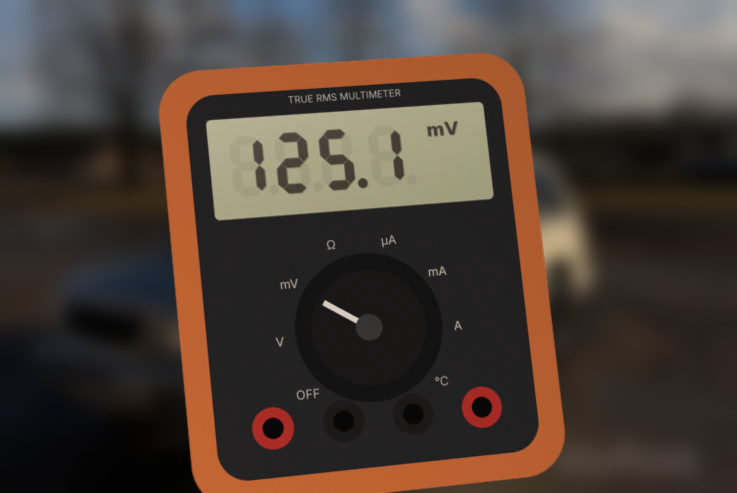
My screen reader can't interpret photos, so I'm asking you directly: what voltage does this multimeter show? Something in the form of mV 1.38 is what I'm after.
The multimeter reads mV 125.1
